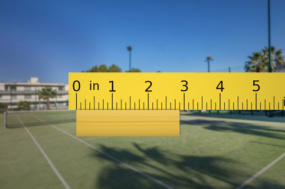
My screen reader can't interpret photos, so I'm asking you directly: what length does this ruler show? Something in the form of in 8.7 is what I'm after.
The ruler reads in 2.875
